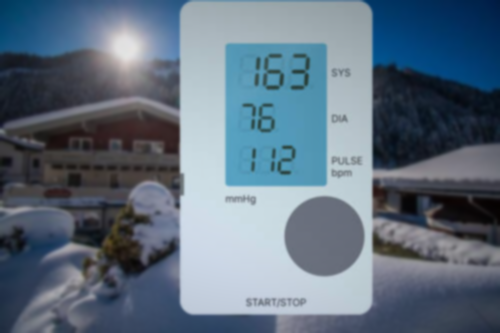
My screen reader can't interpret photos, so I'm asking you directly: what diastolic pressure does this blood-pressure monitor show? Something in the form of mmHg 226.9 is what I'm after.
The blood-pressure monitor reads mmHg 76
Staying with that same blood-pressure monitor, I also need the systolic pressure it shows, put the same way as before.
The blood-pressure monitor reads mmHg 163
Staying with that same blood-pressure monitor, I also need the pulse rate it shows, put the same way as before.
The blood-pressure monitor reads bpm 112
